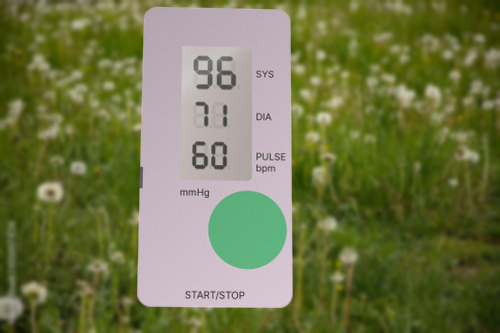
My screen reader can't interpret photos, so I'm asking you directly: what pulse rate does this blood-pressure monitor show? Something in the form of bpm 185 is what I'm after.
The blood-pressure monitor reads bpm 60
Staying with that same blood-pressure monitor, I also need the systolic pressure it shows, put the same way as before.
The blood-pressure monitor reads mmHg 96
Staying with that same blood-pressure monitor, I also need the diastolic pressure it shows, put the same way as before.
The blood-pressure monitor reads mmHg 71
